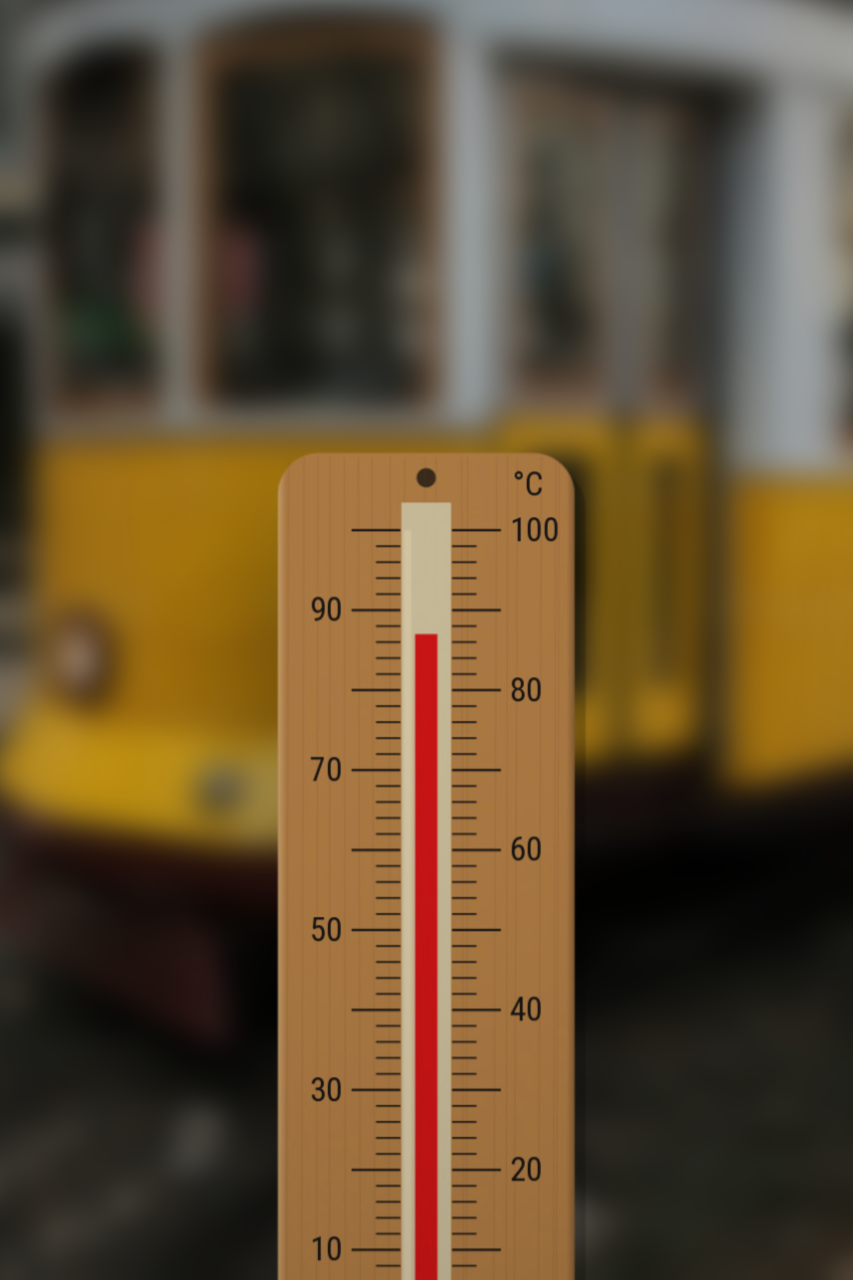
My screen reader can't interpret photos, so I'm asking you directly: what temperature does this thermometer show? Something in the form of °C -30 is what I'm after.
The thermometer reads °C 87
